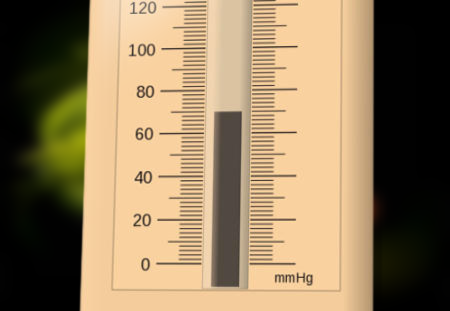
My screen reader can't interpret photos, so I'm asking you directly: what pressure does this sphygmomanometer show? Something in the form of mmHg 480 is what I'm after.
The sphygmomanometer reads mmHg 70
